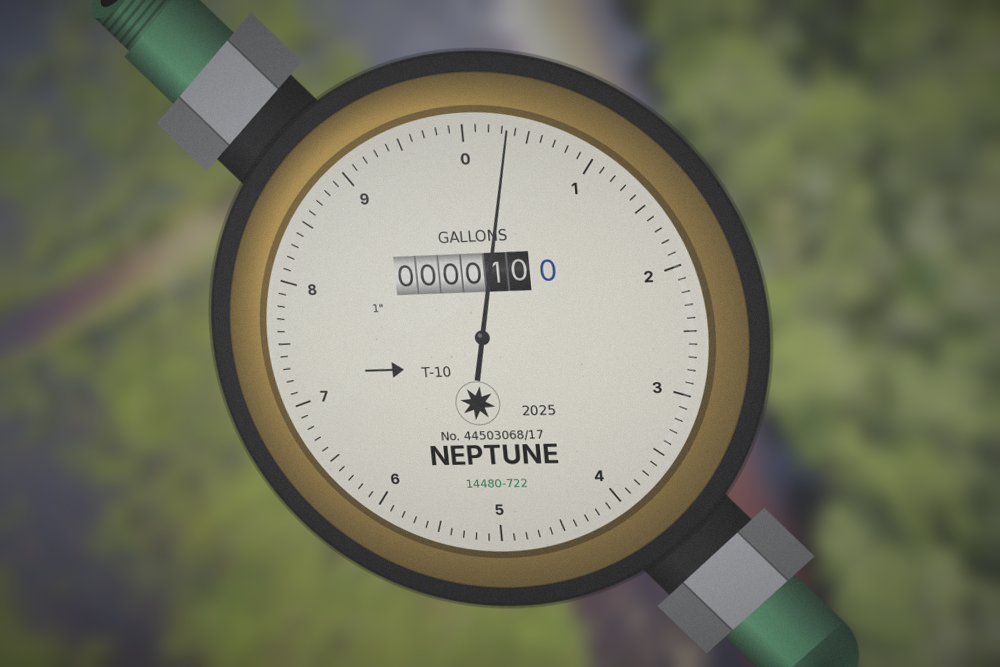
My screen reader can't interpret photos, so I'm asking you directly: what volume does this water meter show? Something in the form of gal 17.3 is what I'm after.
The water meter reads gal 100.3
